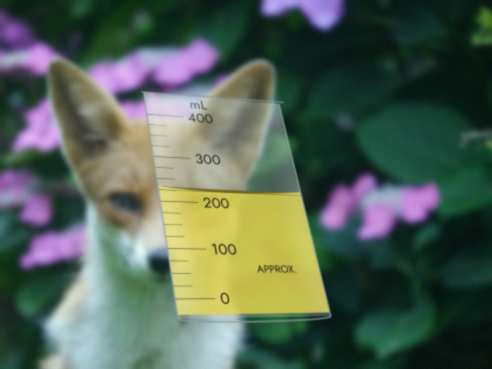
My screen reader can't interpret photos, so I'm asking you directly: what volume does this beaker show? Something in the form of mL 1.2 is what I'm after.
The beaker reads mL 225
